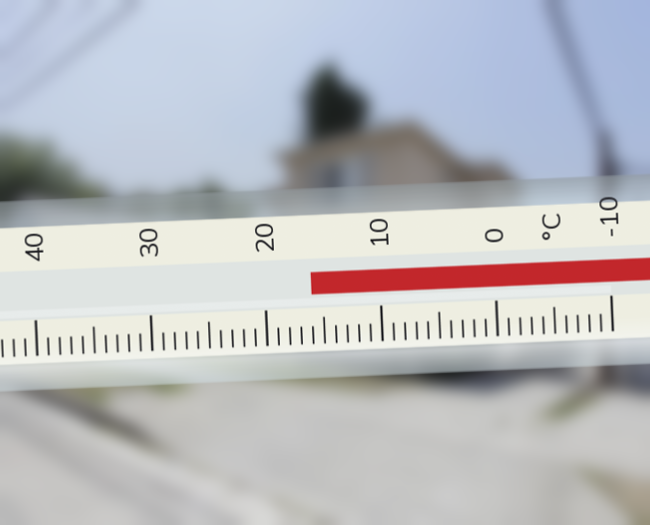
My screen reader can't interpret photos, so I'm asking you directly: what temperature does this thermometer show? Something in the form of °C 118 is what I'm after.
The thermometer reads °C 16
